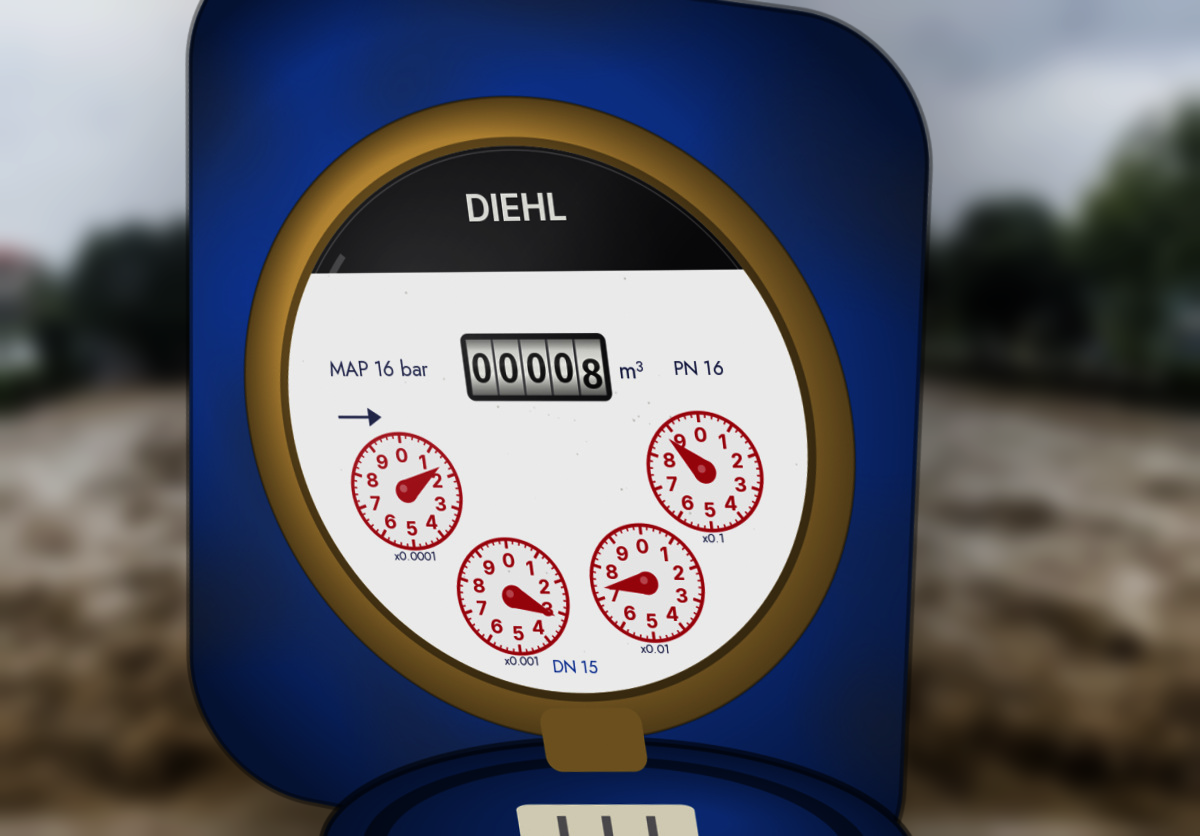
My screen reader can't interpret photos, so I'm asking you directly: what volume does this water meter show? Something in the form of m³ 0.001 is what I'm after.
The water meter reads m³ 7.8731
